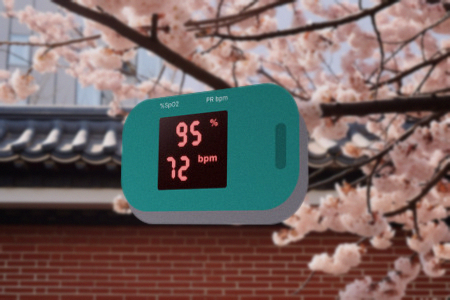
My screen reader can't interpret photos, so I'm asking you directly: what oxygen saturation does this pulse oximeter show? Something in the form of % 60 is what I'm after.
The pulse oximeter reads % 95
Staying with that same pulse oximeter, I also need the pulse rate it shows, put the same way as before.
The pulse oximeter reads bpm 72
